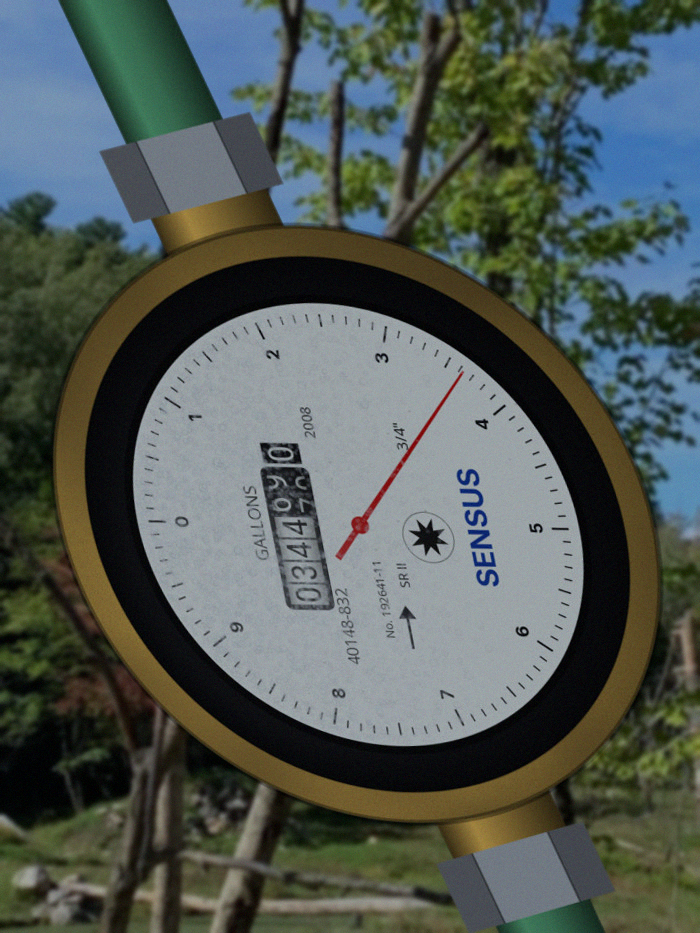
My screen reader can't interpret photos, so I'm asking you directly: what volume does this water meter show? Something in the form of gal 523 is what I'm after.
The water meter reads gal 344693.6
